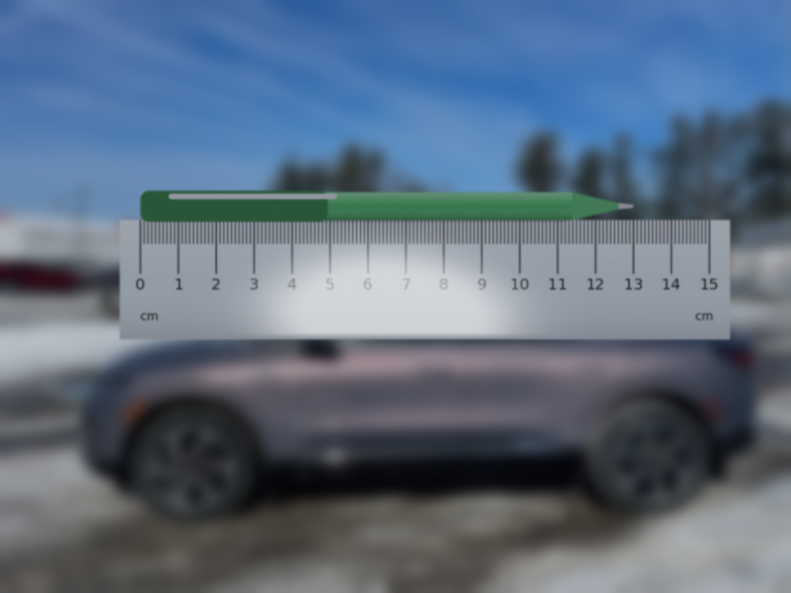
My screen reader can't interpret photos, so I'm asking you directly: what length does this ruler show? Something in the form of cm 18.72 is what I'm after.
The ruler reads cm 13
